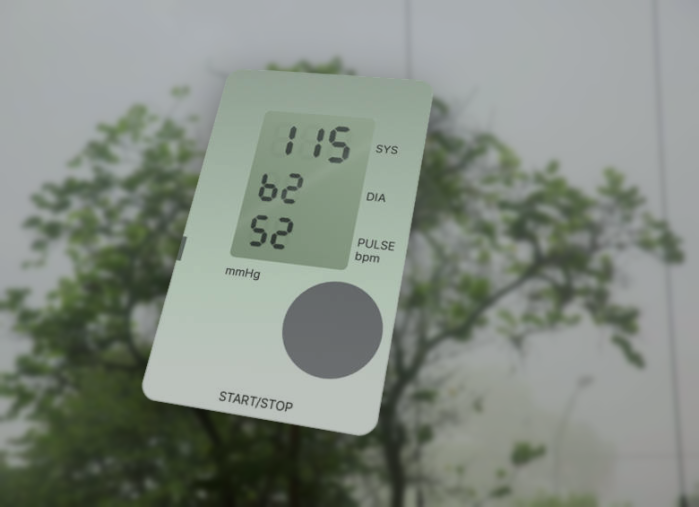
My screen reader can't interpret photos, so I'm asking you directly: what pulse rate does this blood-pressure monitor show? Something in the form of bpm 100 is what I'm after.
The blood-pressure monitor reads bpm 52
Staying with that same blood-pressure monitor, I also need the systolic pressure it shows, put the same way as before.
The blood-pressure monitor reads mmHg 115
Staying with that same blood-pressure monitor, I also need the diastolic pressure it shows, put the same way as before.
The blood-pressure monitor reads mmHg 62
